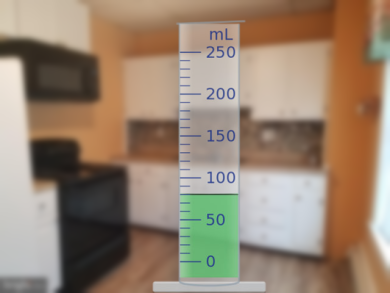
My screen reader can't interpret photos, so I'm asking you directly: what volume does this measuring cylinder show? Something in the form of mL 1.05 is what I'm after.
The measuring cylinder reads mL 80
